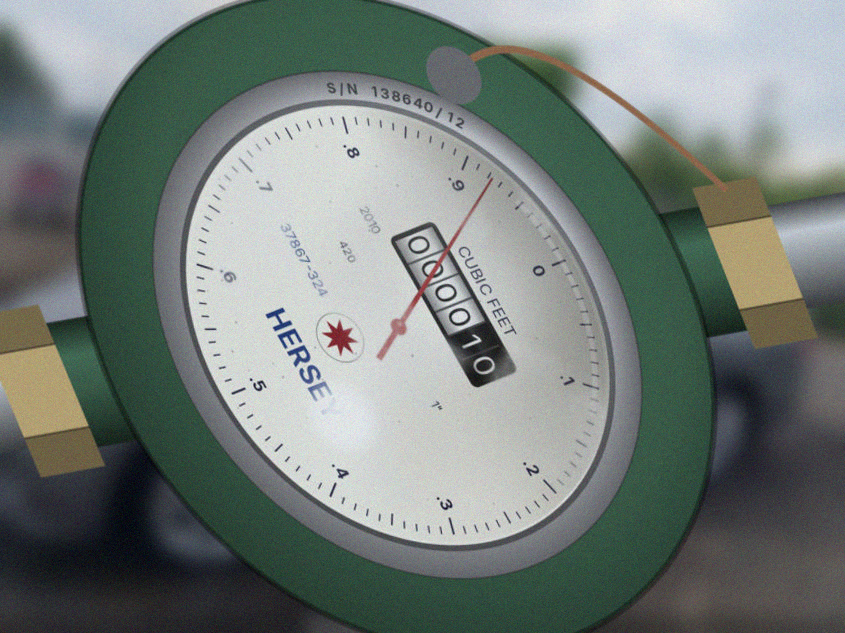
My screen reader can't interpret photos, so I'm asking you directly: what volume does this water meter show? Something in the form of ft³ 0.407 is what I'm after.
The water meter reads ft³ 9.92
